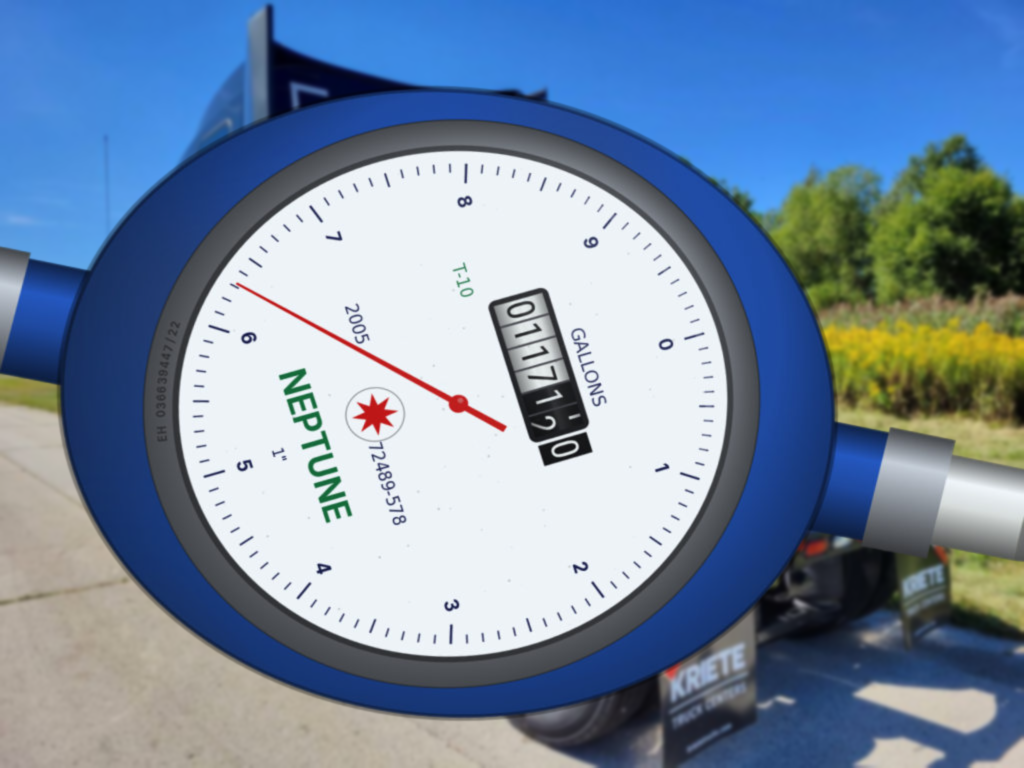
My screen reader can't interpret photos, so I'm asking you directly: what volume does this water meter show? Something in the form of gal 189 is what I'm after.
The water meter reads gal 117116.3
